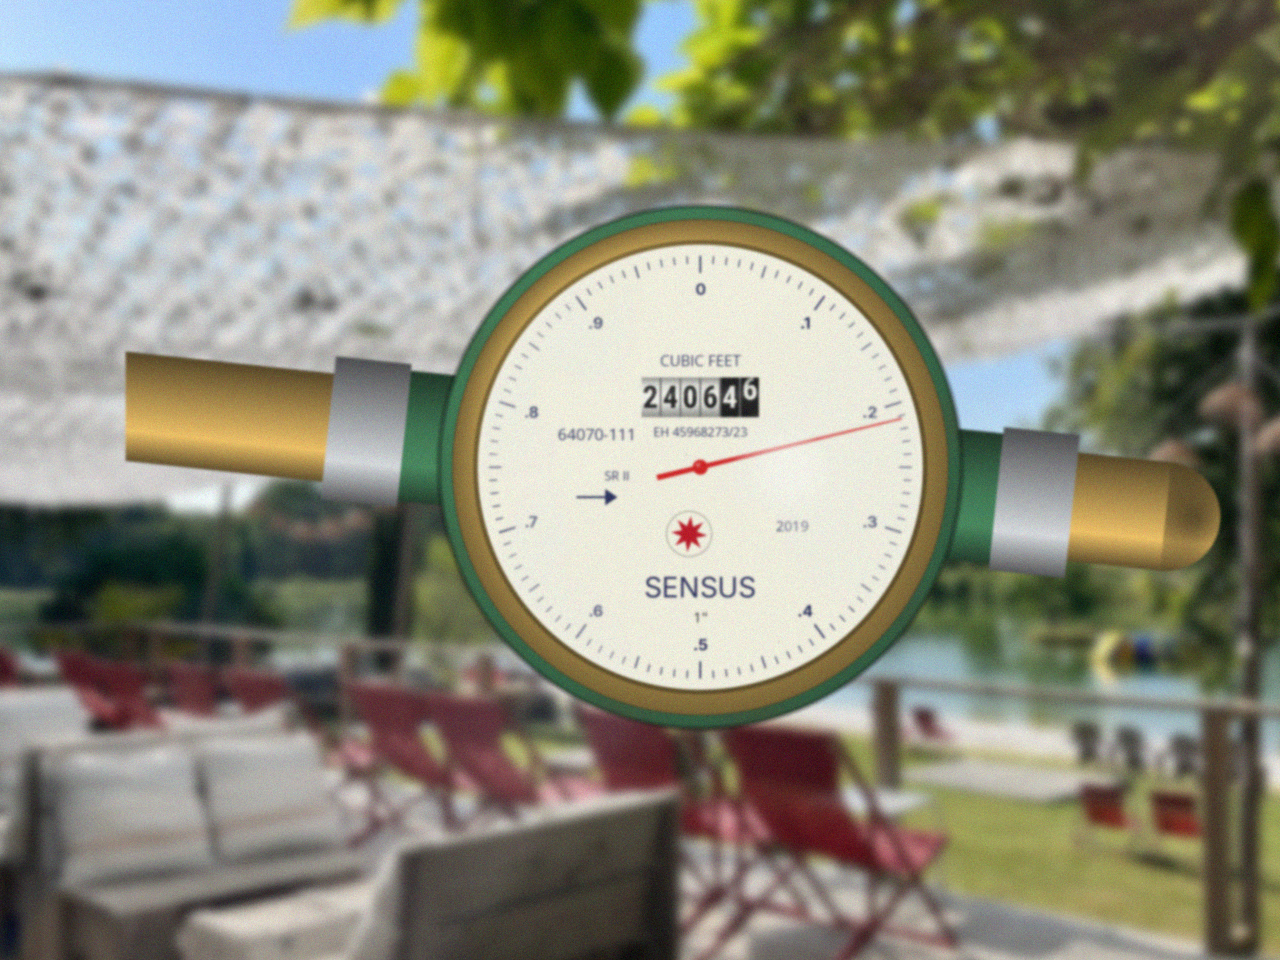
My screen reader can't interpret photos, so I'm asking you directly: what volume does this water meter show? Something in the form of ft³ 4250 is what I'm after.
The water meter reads ft³ 240646.21
